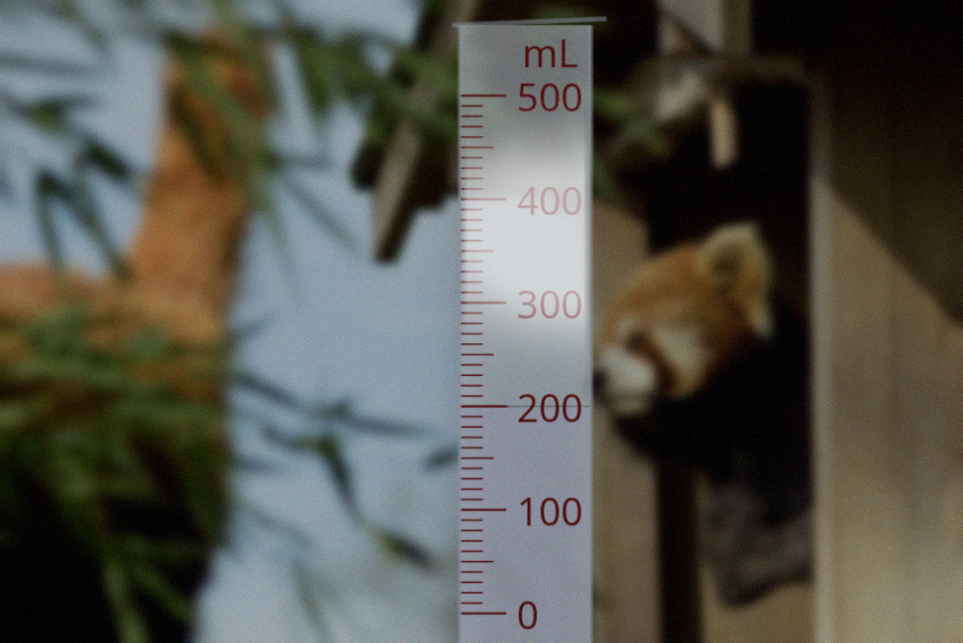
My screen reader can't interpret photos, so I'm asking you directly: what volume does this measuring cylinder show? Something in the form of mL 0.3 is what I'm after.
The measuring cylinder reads mL 200
